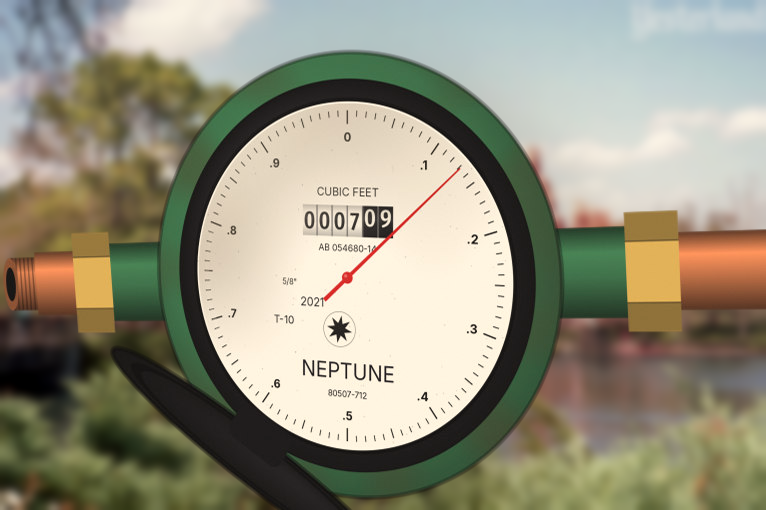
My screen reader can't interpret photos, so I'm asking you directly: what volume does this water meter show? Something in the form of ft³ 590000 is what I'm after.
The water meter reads ft³ 709.13
